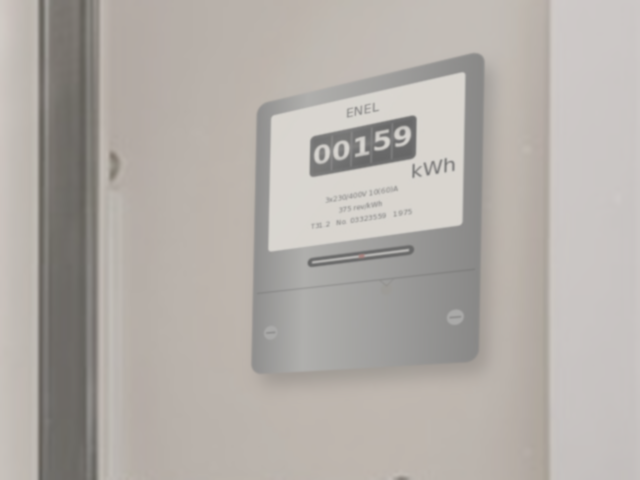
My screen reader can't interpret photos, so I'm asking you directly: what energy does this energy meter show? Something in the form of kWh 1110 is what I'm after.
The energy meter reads kWh 159
